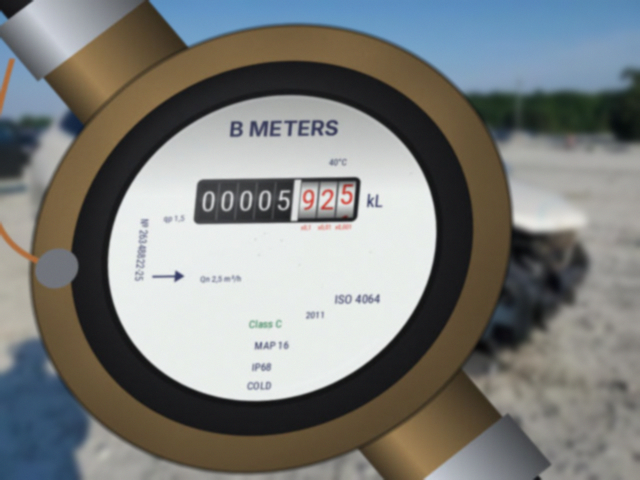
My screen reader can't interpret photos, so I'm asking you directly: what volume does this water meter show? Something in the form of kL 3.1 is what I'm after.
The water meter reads kL 5.925
